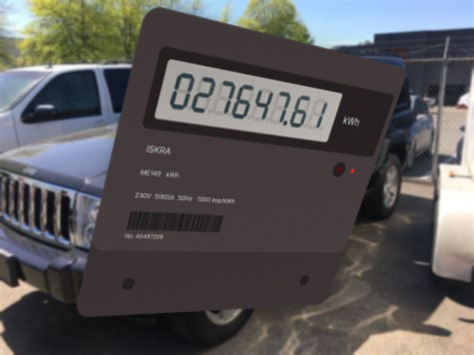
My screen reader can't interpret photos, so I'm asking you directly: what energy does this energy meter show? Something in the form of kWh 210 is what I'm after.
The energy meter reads kWh 27647.61
